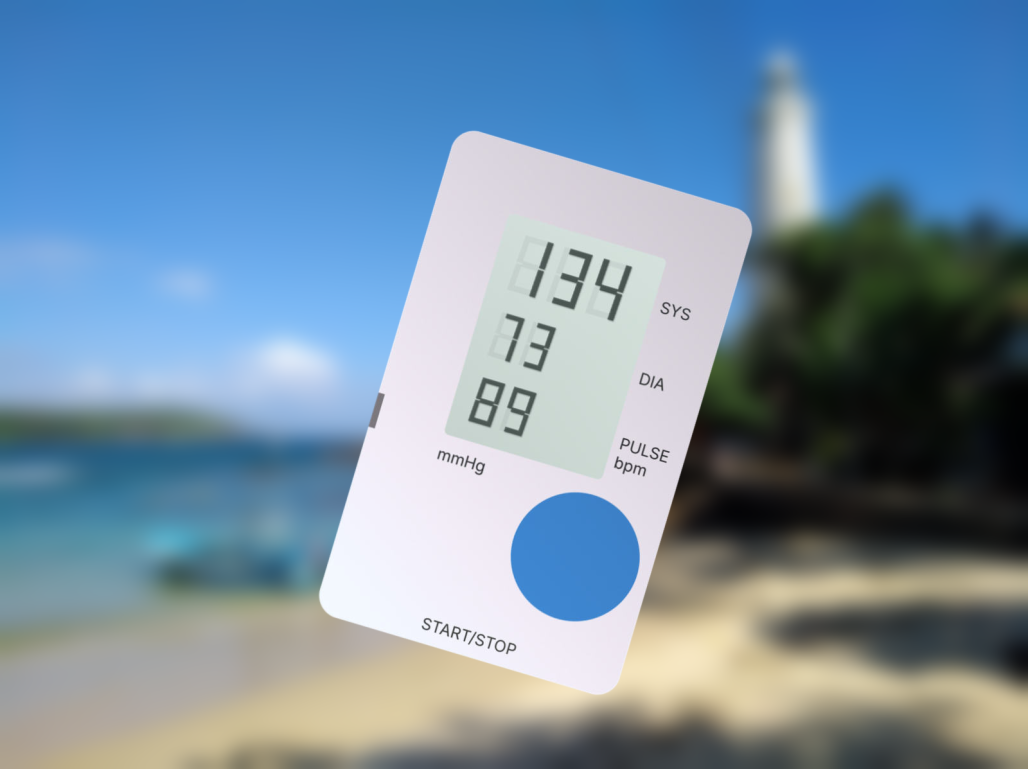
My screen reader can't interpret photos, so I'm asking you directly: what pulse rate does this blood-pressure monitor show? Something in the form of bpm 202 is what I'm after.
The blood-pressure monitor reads bpm 89
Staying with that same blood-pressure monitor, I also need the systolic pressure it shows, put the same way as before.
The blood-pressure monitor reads mmHg 134
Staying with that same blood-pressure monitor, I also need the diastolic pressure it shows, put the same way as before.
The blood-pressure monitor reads mmHg 73
